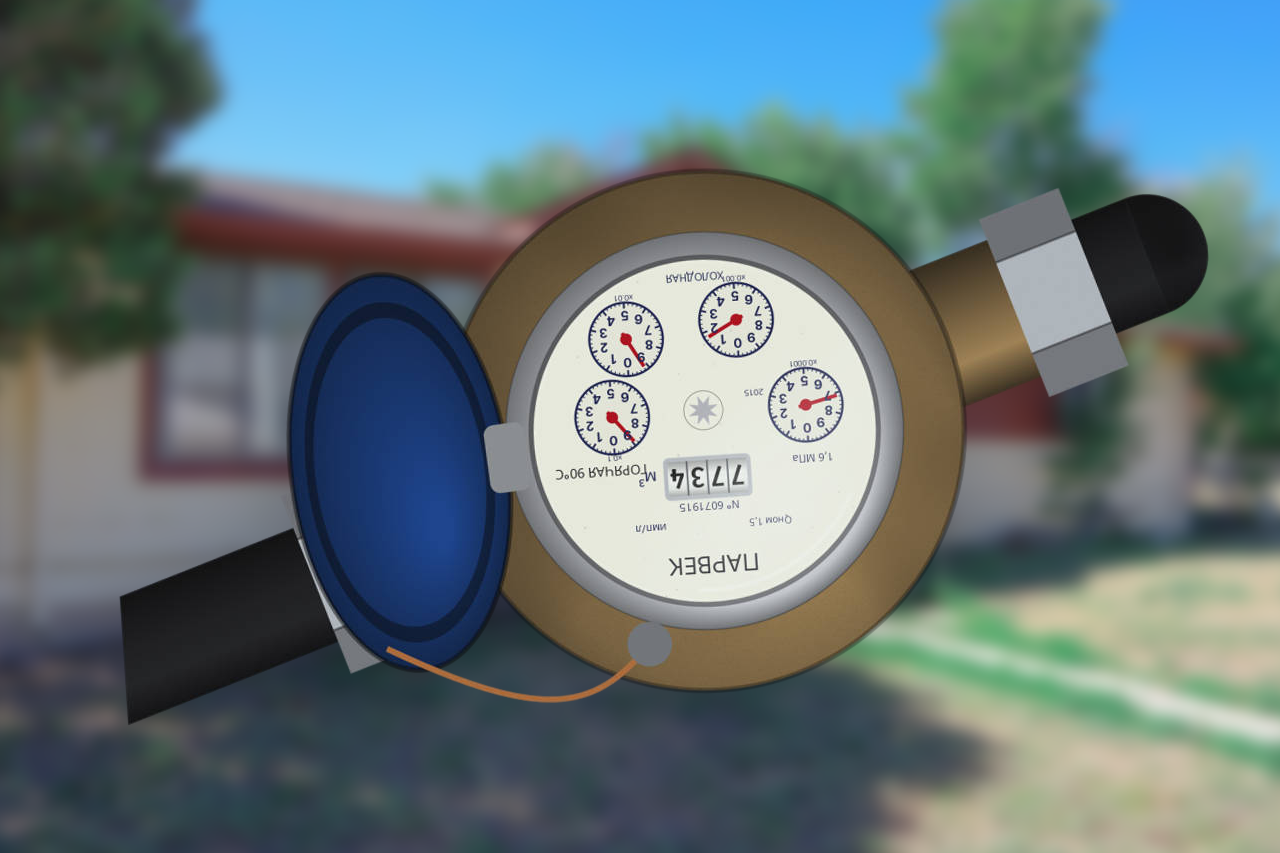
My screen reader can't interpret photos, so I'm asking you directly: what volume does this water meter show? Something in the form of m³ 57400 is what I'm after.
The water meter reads m³ 7734.8917
